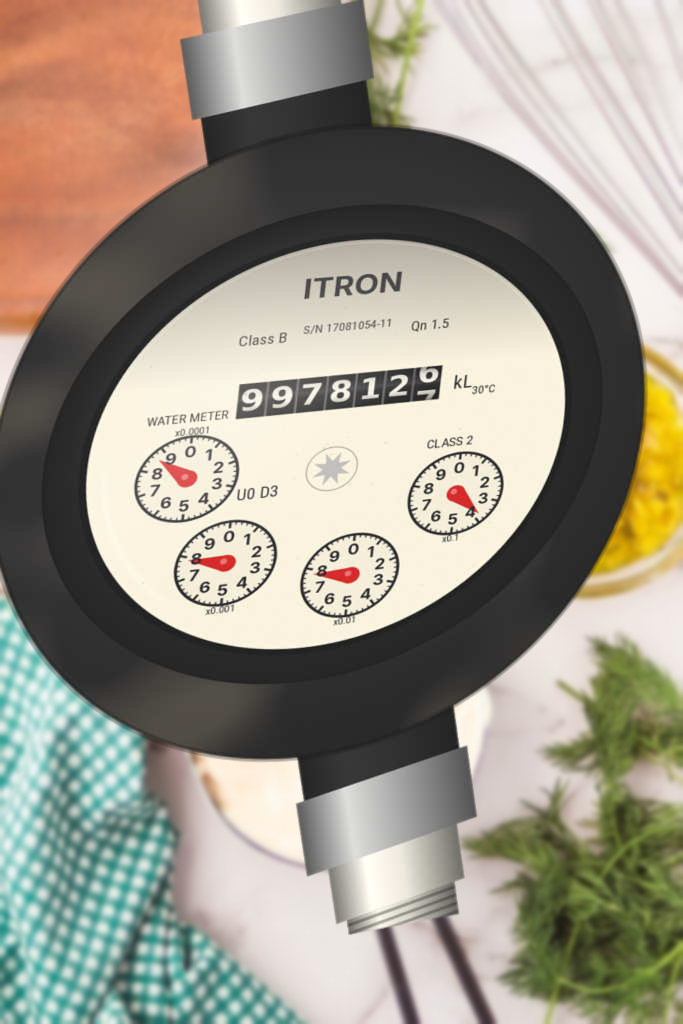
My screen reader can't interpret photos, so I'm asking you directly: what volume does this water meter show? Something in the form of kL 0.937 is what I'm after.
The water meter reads kL 9978126.3778
